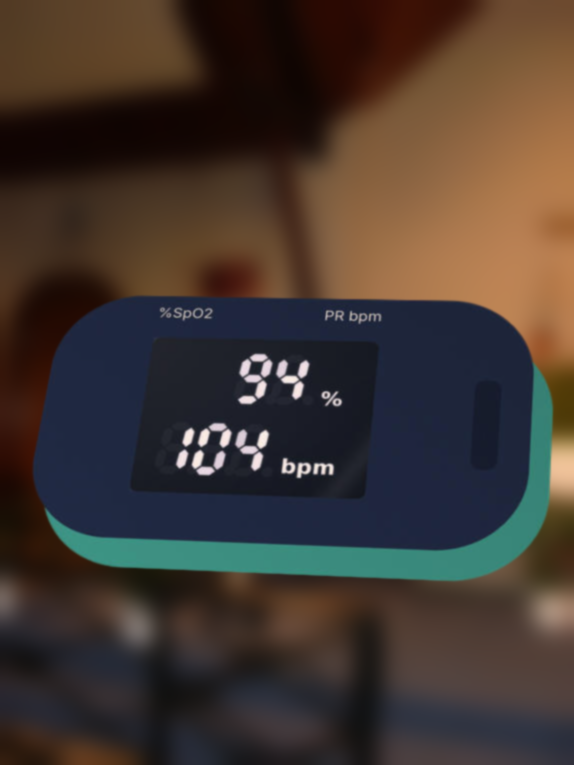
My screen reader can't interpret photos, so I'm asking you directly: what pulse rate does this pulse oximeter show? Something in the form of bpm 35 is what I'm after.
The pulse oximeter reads bpm 104
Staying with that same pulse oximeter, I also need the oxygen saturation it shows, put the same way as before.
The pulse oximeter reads % 94
